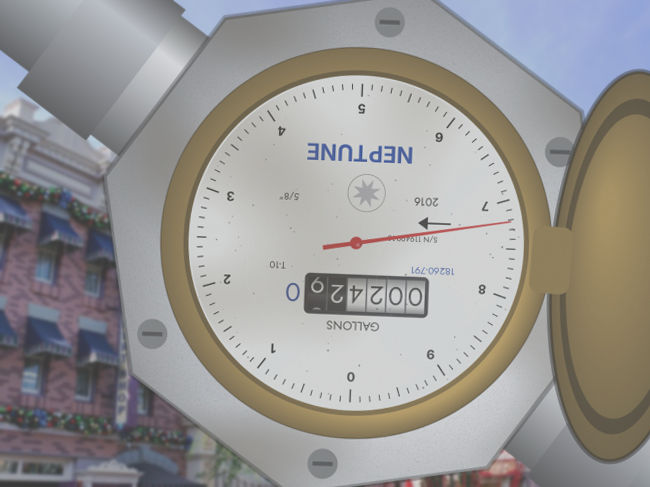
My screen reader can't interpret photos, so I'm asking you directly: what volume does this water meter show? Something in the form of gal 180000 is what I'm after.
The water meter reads gal 24287.2
